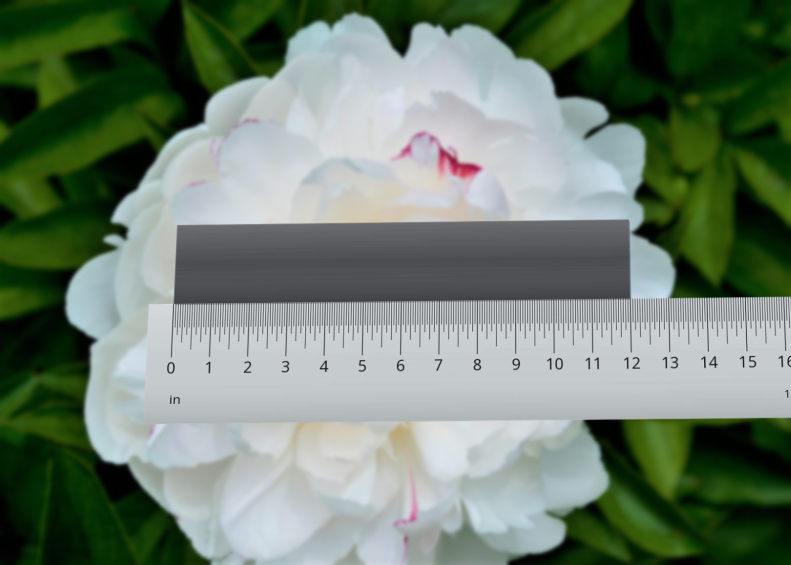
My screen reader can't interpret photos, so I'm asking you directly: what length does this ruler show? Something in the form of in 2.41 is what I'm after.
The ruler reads in 12
